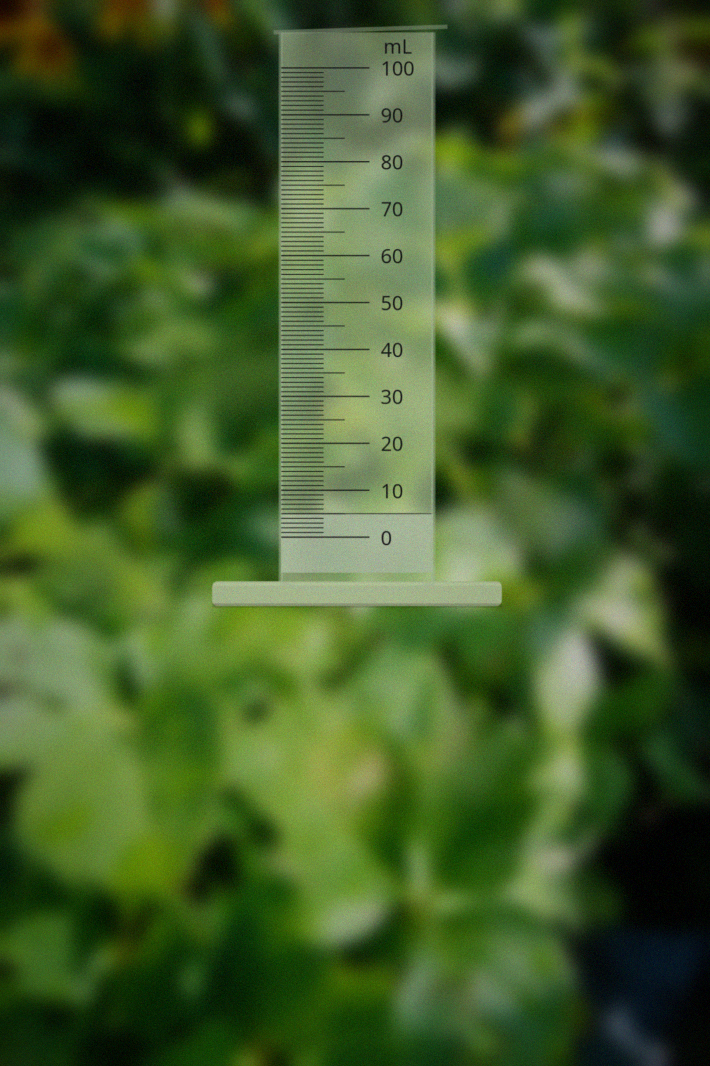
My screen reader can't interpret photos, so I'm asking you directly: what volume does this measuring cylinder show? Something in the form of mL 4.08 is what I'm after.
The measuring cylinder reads mL 5
